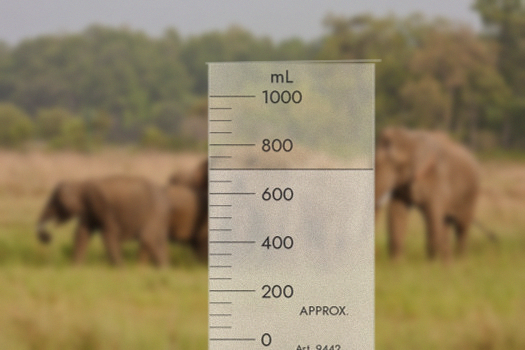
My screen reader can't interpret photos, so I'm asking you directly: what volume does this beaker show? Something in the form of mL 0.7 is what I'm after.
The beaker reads mL 700
